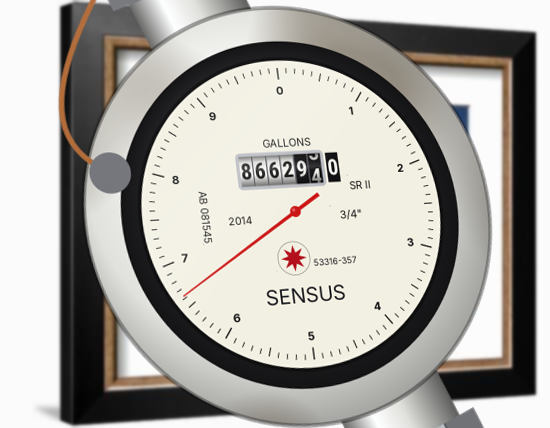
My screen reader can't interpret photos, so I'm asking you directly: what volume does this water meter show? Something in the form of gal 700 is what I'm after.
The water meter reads gal 8662936.6
